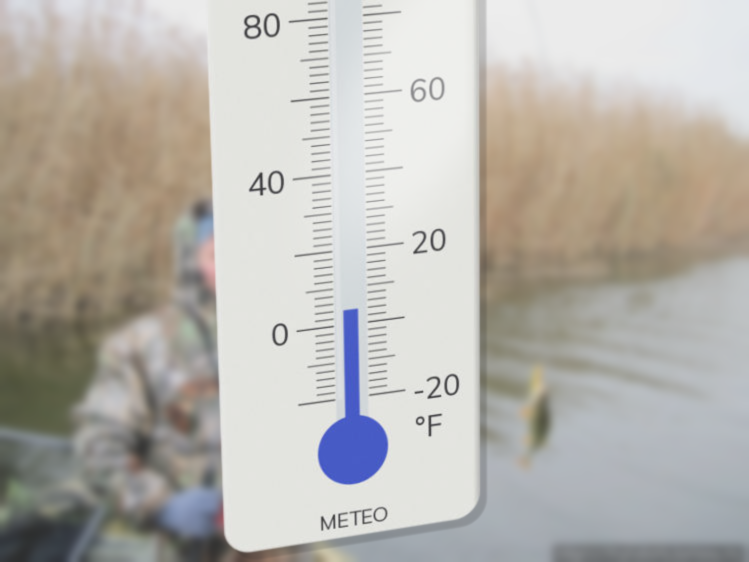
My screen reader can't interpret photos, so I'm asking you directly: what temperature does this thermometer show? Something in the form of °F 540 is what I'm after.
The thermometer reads °F 4
